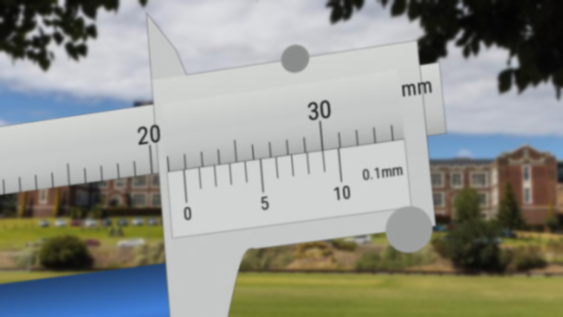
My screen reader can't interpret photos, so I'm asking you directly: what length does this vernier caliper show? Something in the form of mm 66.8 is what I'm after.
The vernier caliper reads mm 21.9
